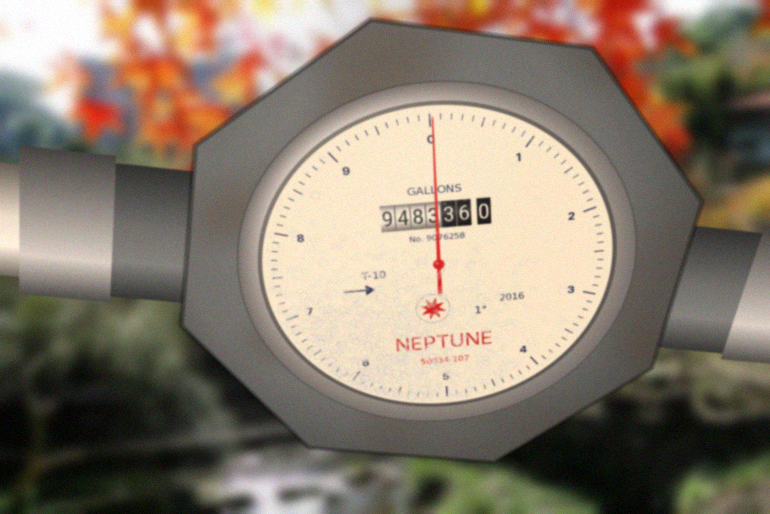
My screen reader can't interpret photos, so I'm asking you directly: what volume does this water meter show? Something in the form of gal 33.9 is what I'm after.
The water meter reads gal 9483360.0
